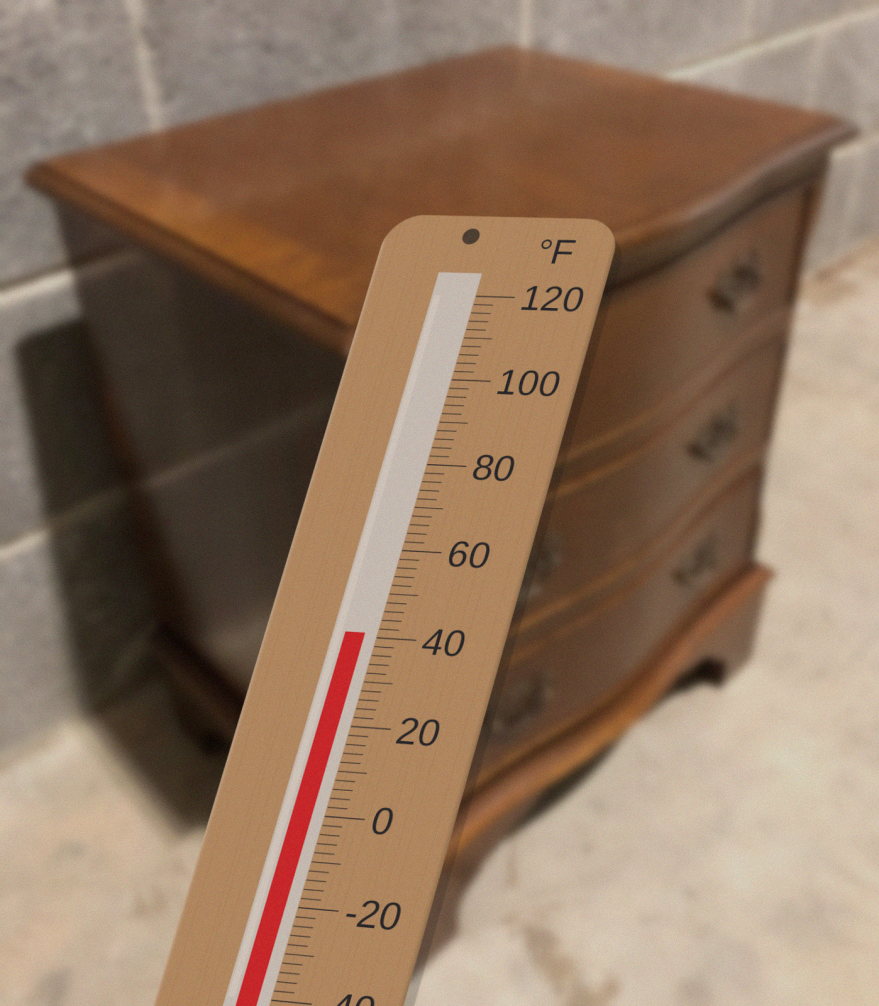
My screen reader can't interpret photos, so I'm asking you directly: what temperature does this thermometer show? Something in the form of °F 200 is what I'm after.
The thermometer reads °F 41
